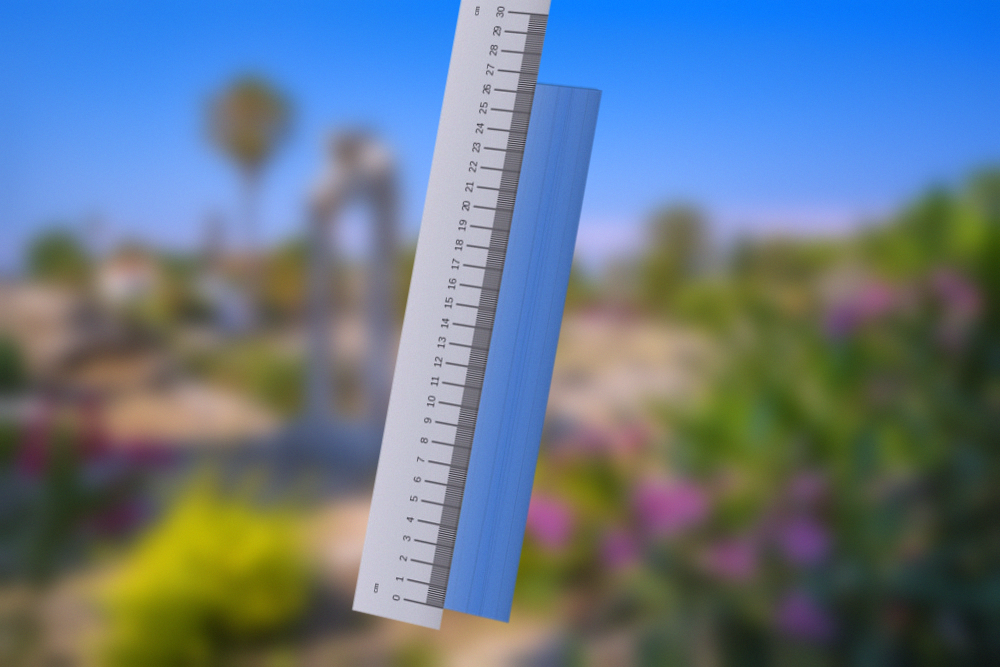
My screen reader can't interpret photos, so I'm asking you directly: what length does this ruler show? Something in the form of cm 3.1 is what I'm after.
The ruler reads cm 26.5
